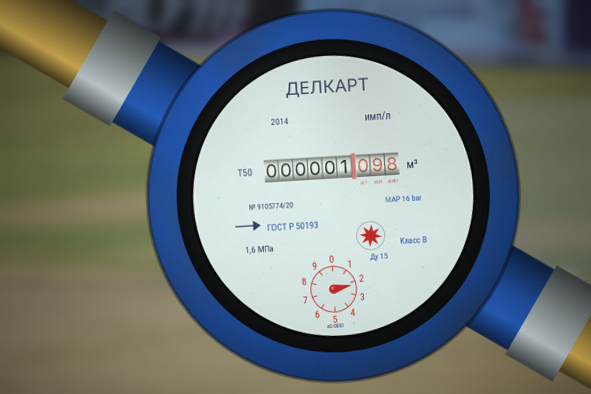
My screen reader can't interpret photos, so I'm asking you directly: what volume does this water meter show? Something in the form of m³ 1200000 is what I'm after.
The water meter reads m³ 1.0982
